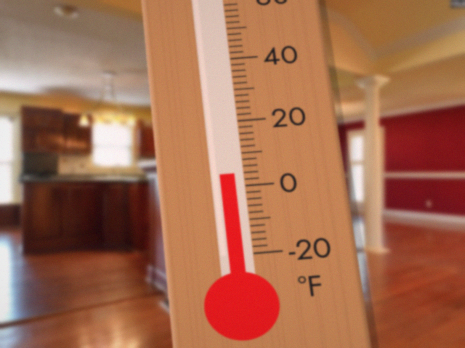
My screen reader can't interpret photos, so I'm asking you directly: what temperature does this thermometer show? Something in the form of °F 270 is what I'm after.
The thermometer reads °F 4
